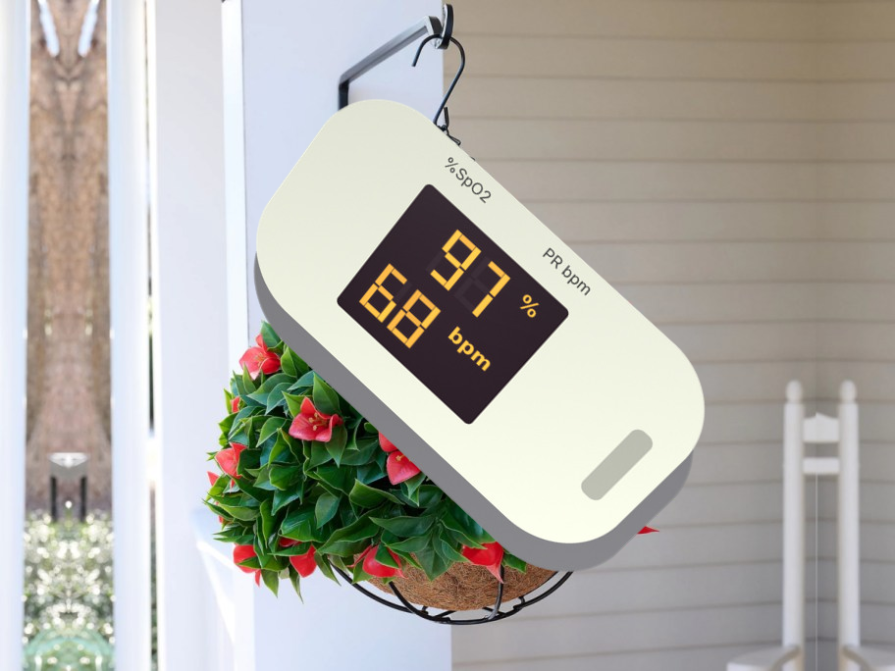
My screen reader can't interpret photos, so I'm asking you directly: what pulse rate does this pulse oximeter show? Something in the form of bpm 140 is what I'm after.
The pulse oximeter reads bpm 68
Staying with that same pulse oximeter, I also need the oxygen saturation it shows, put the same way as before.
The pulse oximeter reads % 97
